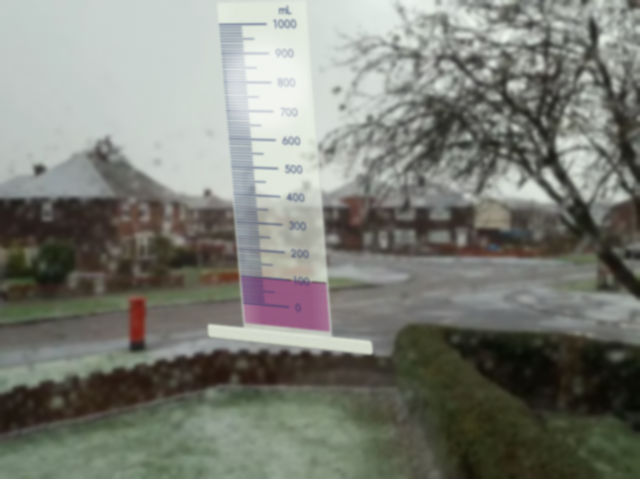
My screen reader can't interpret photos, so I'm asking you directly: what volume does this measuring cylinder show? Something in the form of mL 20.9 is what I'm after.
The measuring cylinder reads mL 100
